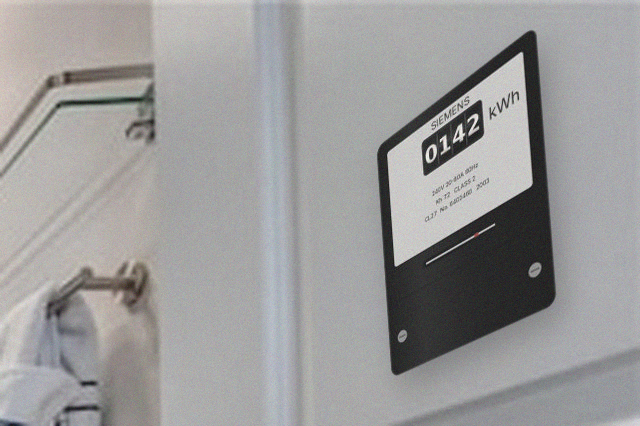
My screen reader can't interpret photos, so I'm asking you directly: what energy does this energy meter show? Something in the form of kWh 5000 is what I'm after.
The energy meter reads kWh 142
